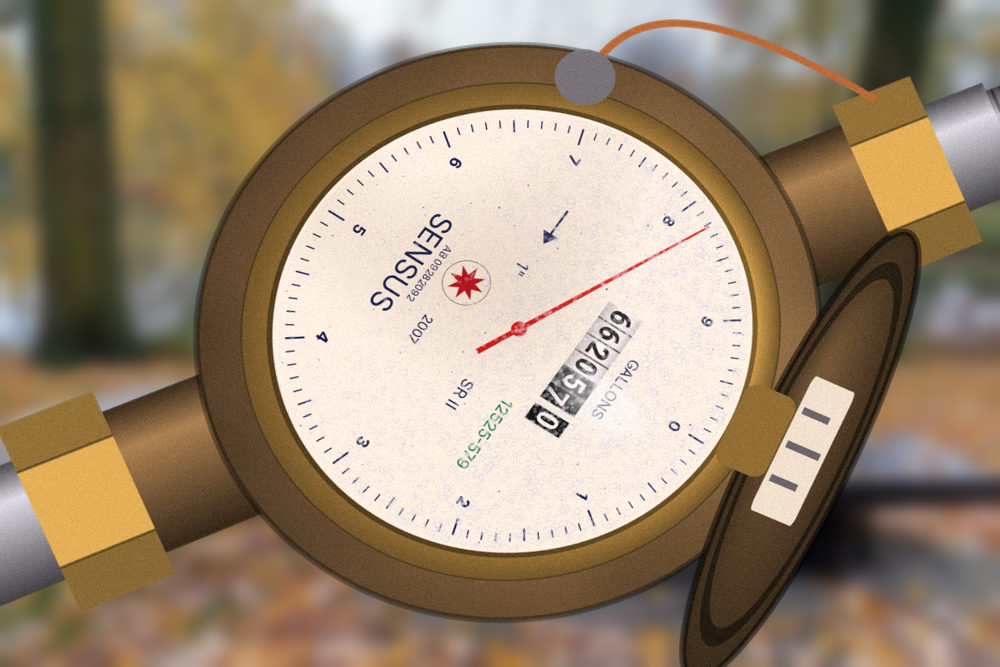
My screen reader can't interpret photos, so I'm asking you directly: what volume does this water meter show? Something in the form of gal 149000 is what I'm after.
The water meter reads gal 6620568.2
